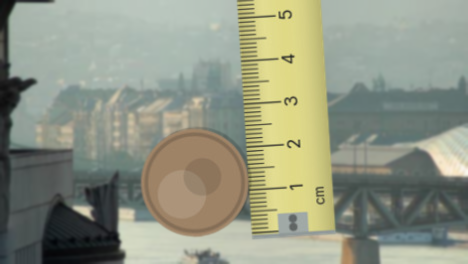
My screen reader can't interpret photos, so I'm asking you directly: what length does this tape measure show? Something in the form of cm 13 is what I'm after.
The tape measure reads cm 2.5
